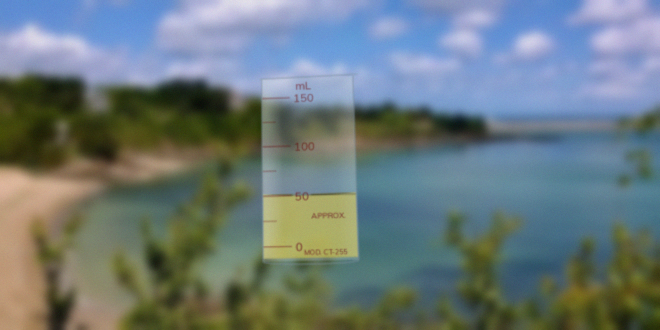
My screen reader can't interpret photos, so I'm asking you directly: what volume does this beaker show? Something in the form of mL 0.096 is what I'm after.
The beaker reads mL 50
